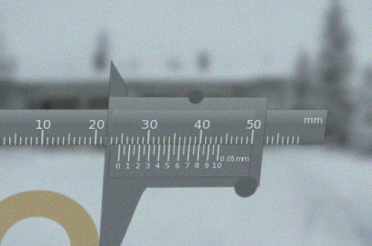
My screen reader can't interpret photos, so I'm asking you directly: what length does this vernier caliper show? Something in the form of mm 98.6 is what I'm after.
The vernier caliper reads mm 24.6
